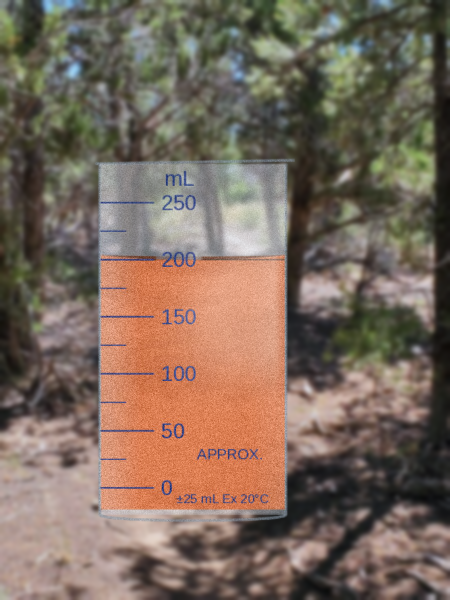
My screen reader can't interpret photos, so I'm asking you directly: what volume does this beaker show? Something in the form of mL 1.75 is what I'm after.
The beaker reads mL 200
